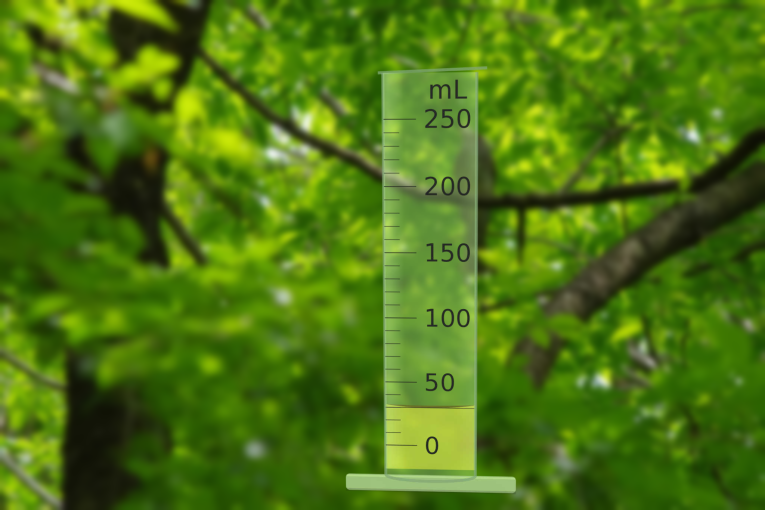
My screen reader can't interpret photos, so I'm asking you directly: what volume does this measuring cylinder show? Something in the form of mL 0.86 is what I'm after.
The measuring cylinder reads mL 30
